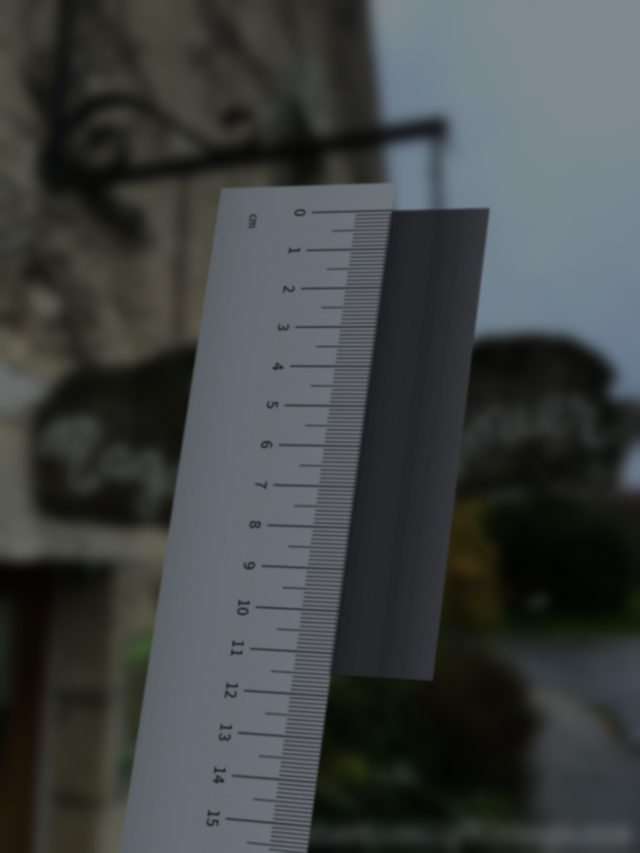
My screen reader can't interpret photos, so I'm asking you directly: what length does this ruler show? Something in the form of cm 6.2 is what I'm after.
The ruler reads cm 11.5
